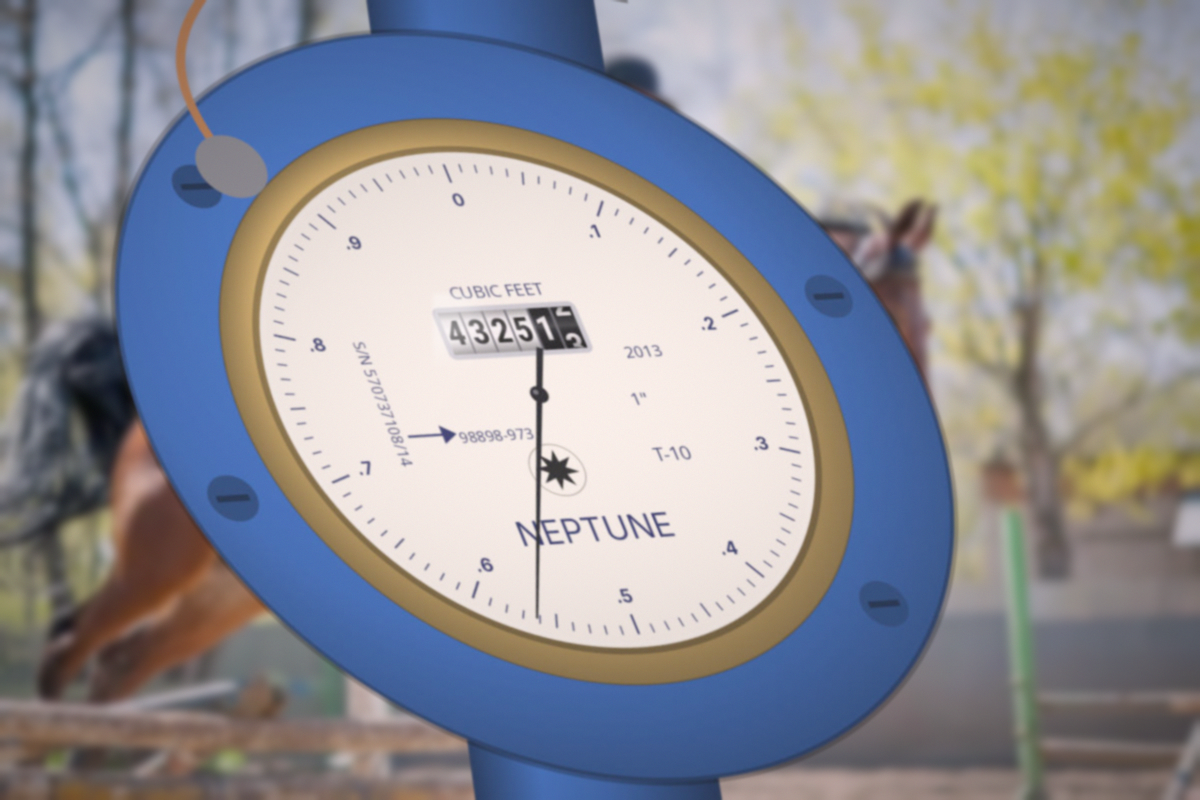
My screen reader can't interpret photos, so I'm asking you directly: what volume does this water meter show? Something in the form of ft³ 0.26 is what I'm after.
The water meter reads ft³ 432512.56
